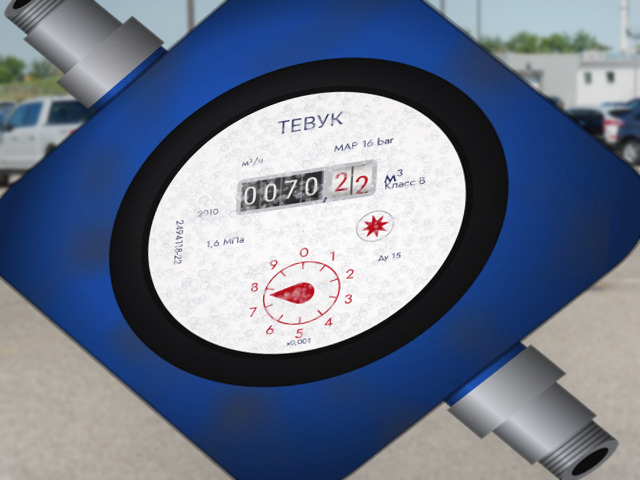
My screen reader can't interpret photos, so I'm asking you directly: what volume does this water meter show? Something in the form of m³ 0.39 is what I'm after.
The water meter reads m³ 70.217
